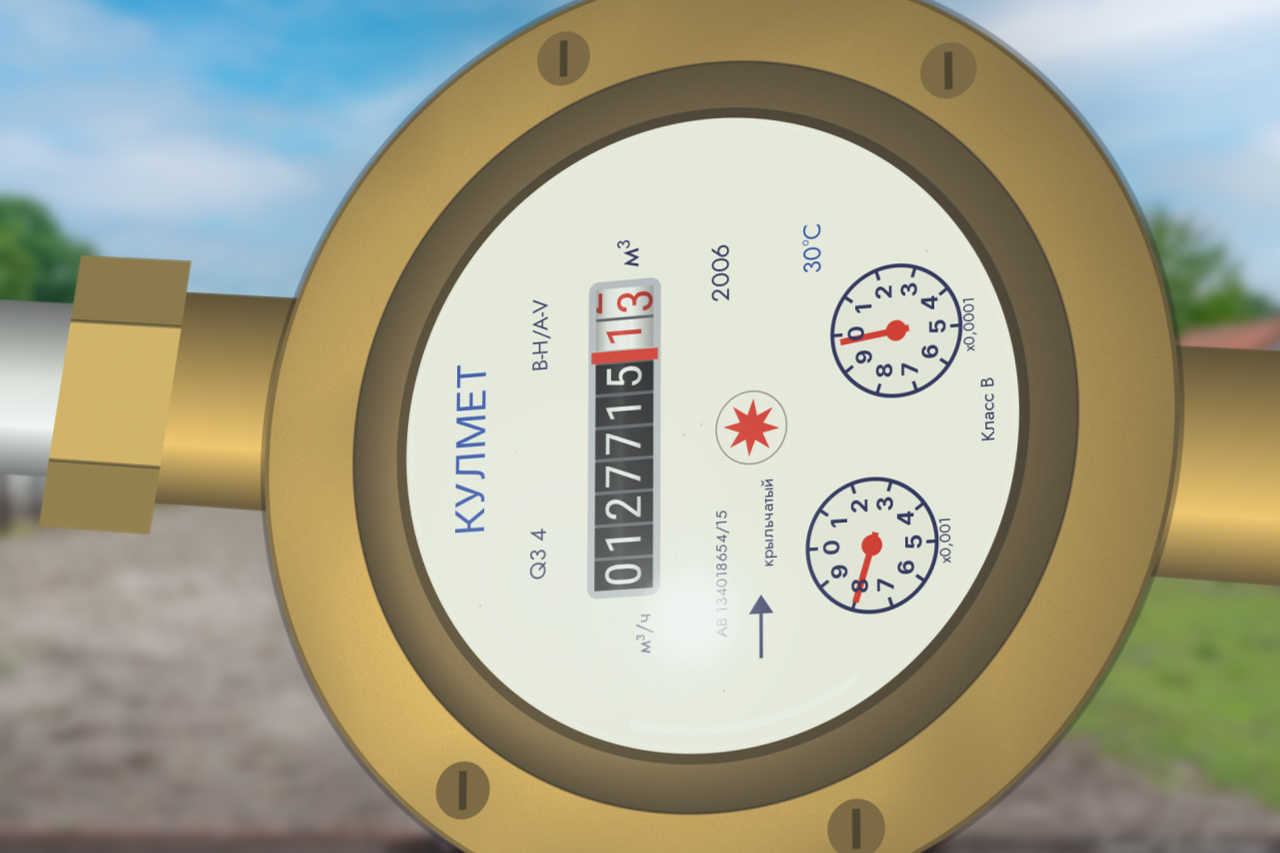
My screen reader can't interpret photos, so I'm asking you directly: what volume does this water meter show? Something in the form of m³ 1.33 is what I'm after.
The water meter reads m³ 127715.1279
